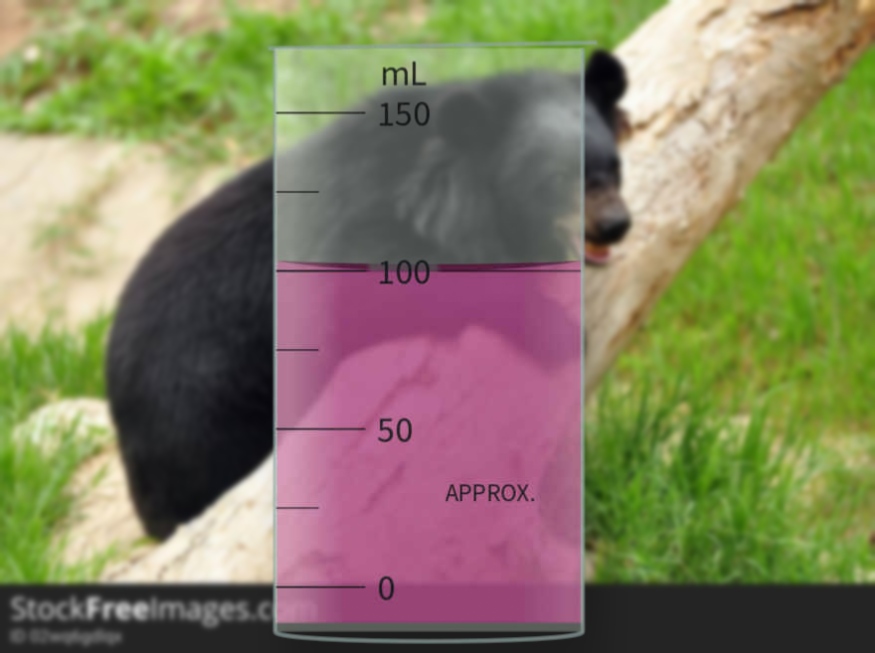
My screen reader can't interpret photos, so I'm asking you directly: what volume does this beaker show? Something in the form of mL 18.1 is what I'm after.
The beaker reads mL 100
